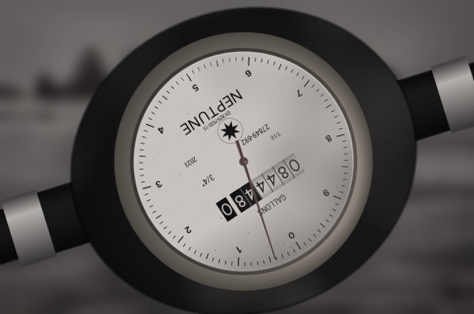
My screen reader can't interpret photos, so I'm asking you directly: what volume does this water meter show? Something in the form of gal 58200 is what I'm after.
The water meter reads gal 844480.4
